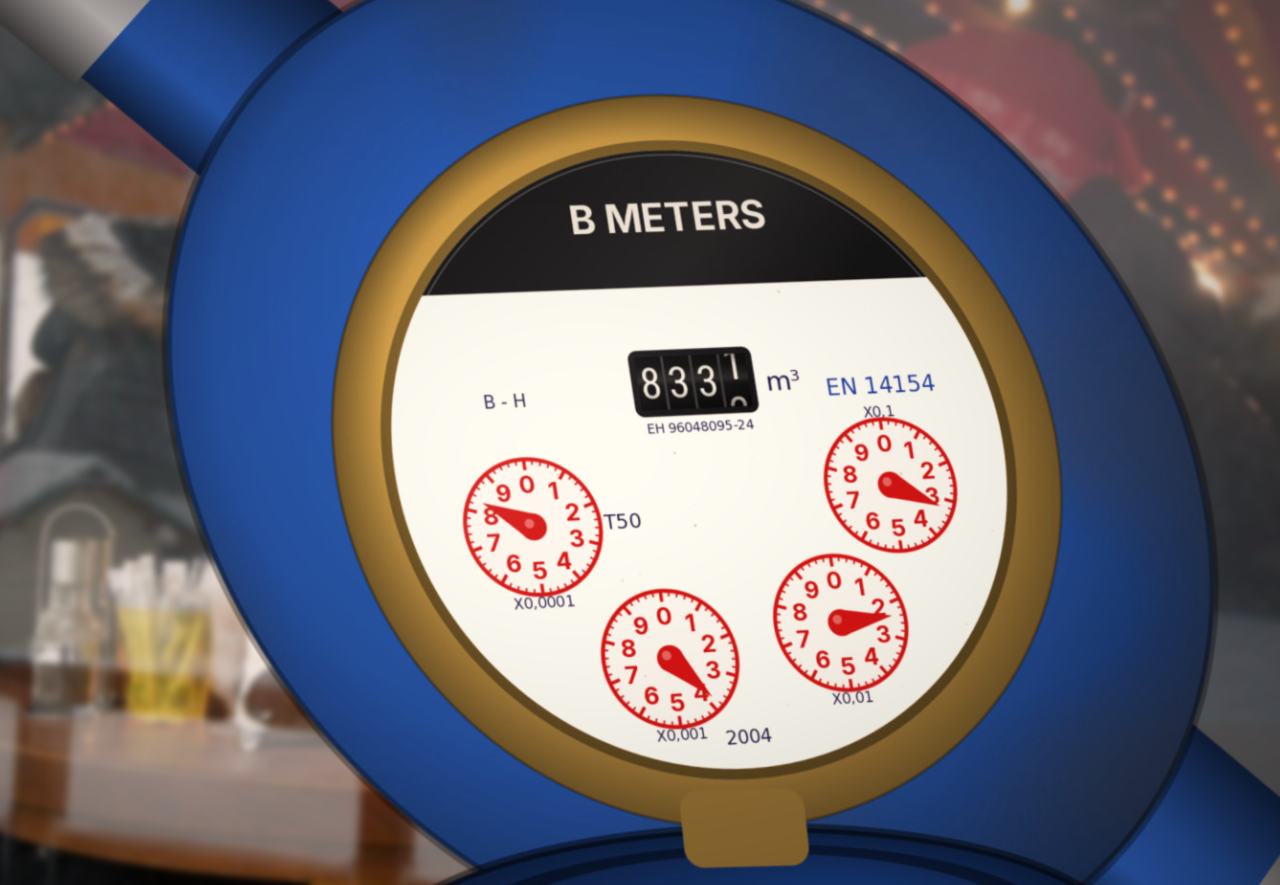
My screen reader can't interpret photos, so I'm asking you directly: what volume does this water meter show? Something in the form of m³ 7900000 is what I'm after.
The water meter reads m³ 8331.3238
